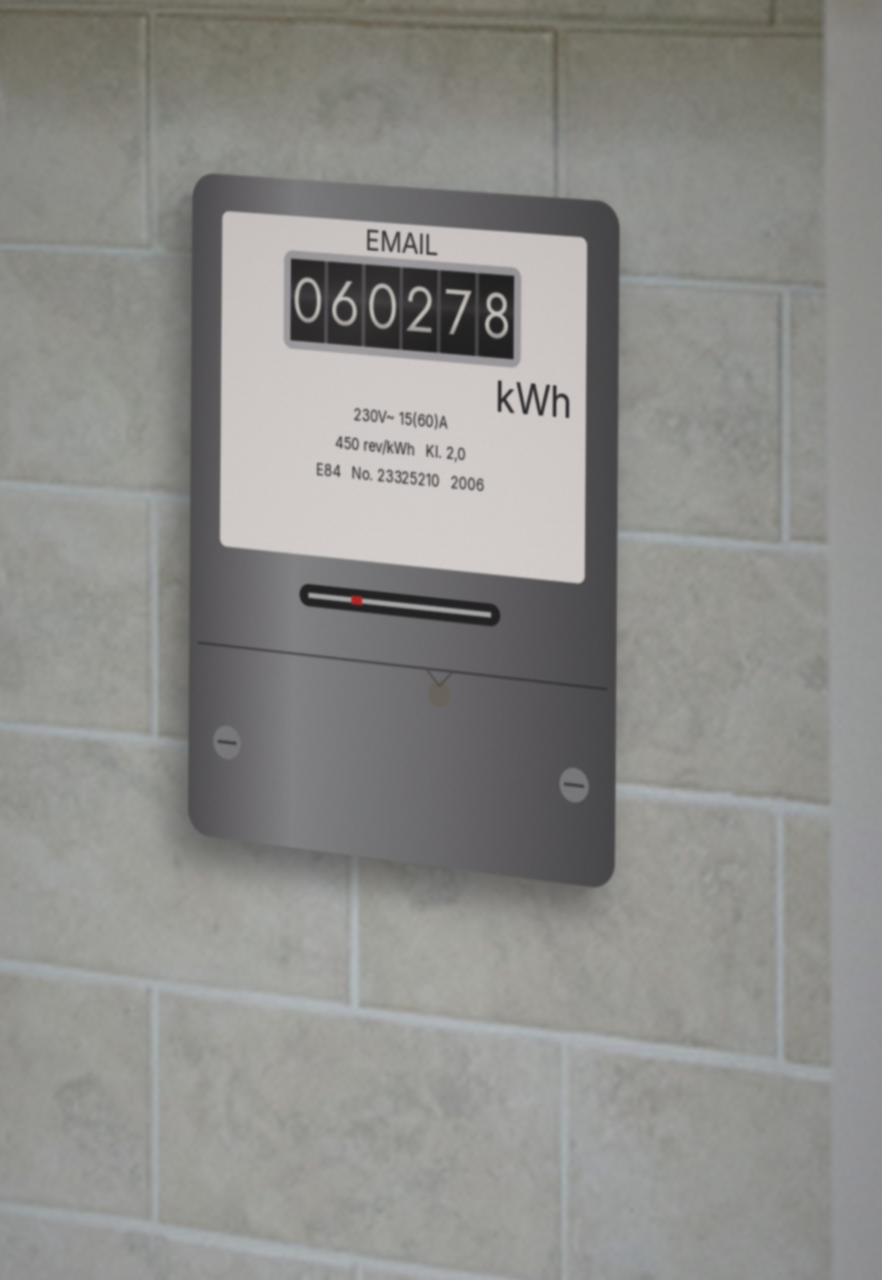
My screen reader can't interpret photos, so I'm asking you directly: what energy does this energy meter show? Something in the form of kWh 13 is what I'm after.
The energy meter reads kWh 60278
